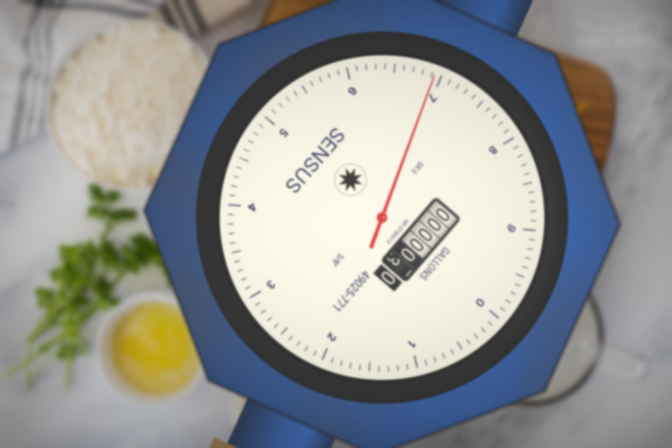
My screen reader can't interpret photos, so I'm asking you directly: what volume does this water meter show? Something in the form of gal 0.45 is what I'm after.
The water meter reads gal 26.9
